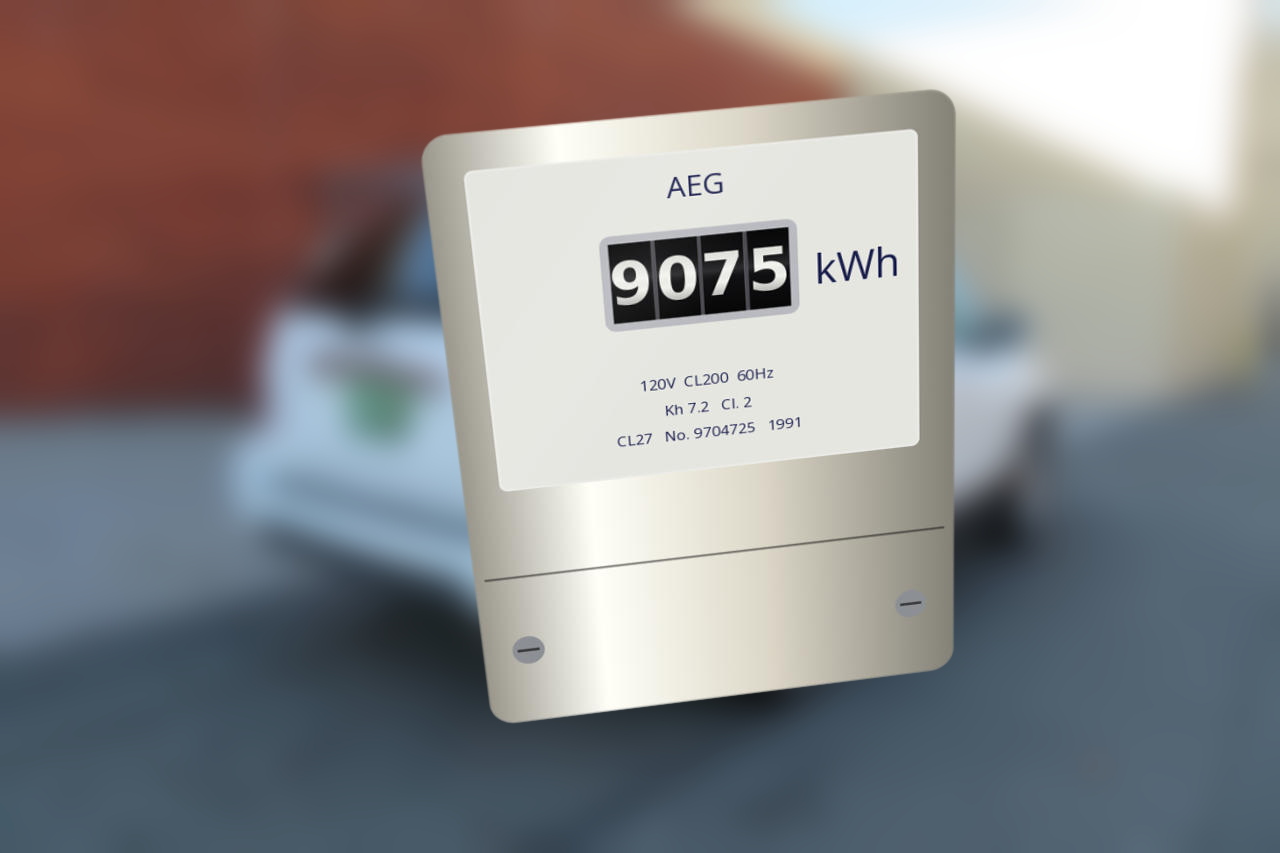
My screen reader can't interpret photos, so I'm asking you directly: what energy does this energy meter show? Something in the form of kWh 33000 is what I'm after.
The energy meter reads kWh 9075
